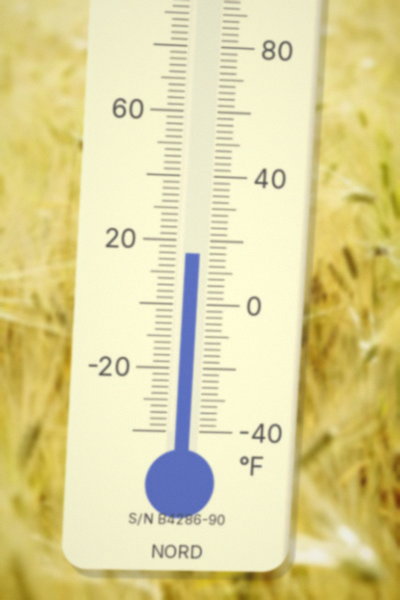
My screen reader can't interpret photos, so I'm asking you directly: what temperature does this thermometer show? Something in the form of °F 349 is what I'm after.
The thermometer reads °F 16
